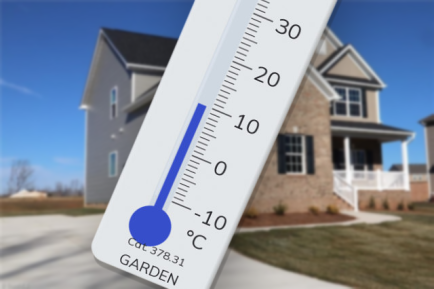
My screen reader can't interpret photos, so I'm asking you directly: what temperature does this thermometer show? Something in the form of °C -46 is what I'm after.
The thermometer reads °C 10
